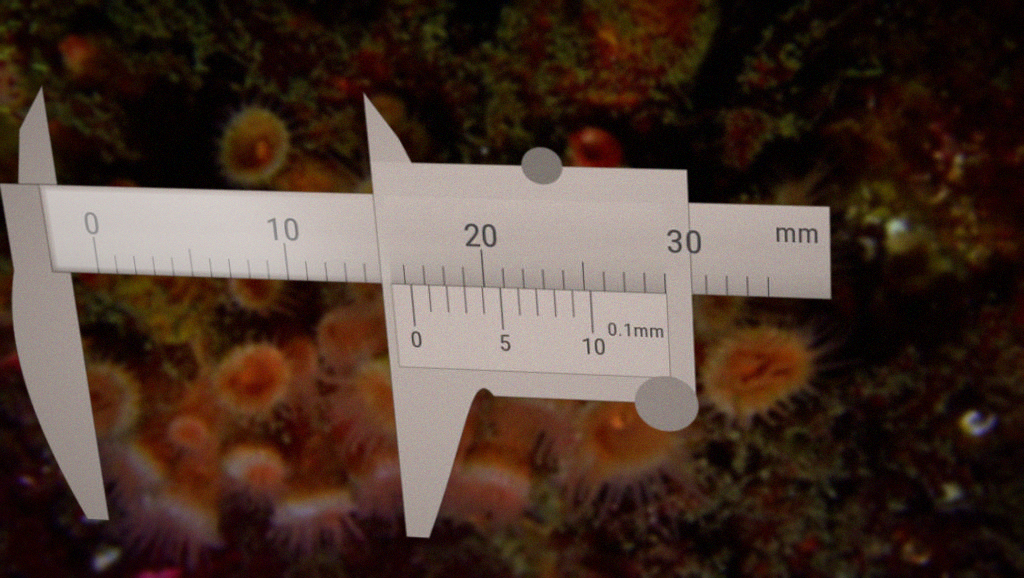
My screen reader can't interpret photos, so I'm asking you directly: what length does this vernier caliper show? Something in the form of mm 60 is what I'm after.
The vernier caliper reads mm 16.3
